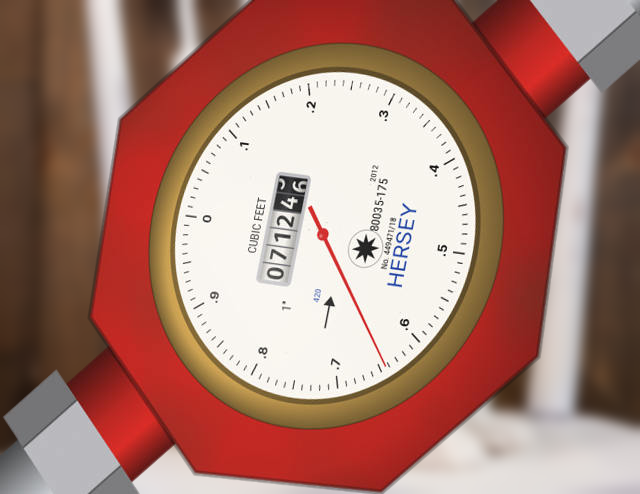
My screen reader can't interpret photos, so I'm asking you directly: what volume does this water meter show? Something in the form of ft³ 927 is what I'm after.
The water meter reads ft³ 71245.64
